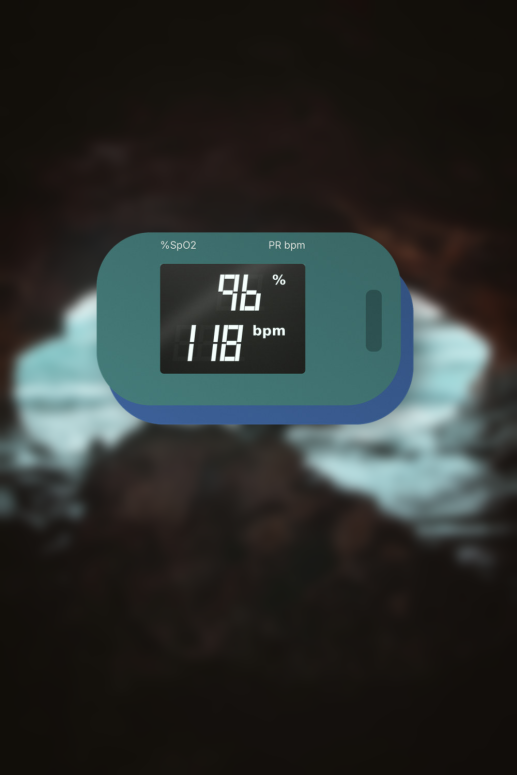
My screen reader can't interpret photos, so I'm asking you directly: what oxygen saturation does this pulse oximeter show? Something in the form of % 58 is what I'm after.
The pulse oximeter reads % 96
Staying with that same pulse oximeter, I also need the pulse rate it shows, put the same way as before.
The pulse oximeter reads bpm 118
